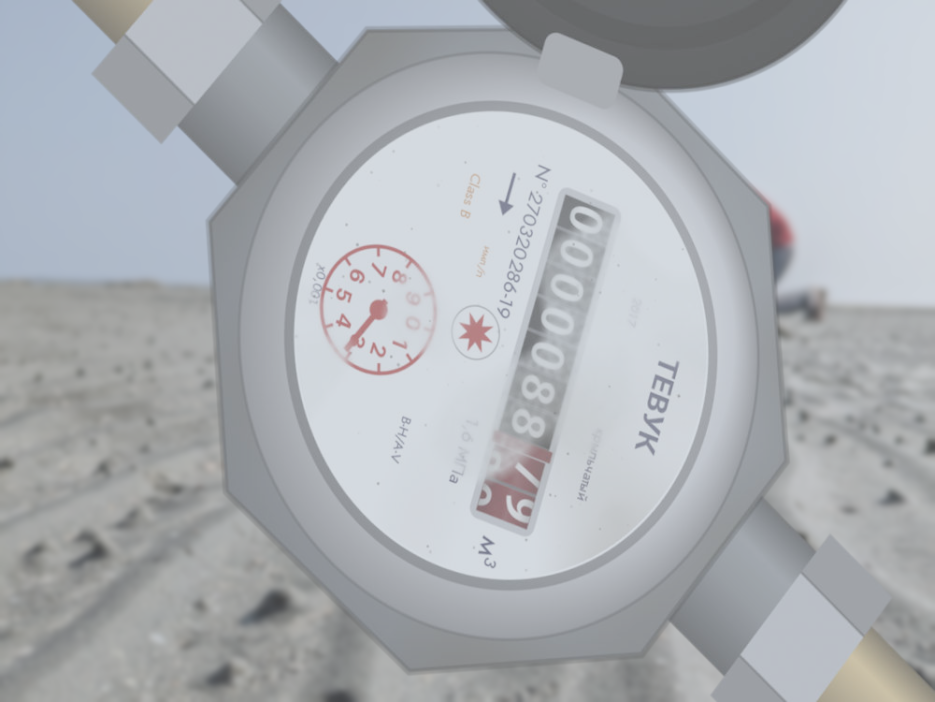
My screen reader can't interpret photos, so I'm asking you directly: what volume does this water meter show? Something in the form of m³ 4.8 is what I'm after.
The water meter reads m³ 88.793
